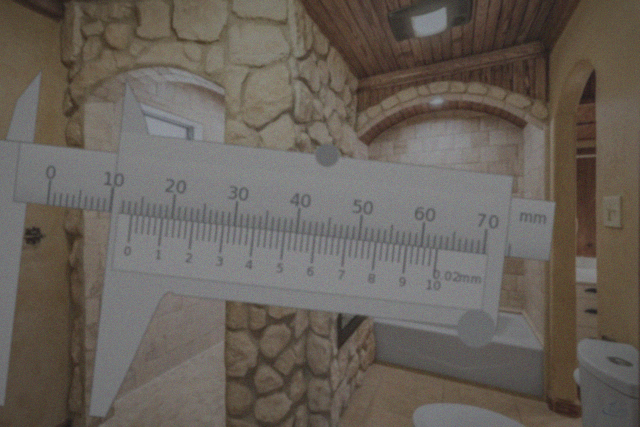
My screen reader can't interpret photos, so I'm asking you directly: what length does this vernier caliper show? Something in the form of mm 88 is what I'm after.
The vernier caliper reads mm 13.5
